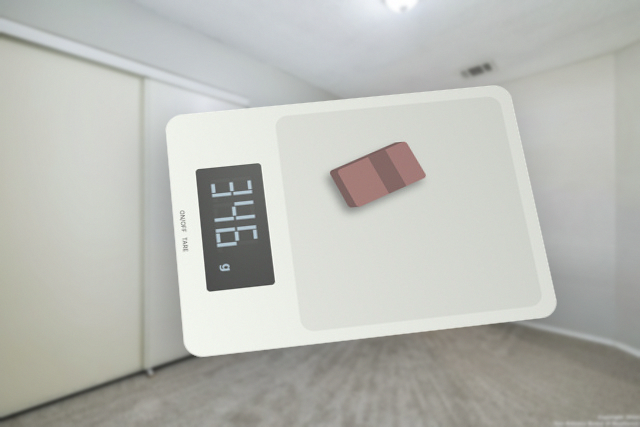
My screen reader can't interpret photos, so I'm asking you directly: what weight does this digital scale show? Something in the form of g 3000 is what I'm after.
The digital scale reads g 346
